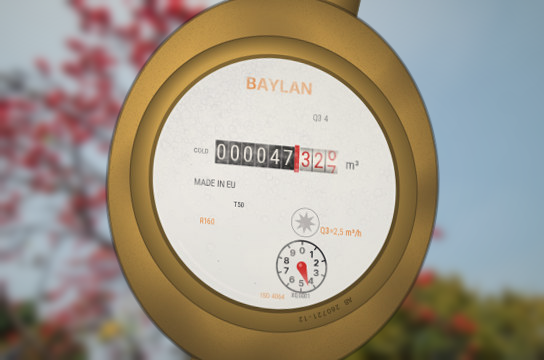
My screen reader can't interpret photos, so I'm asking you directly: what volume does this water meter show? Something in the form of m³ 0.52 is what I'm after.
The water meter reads m³ 47.3264
